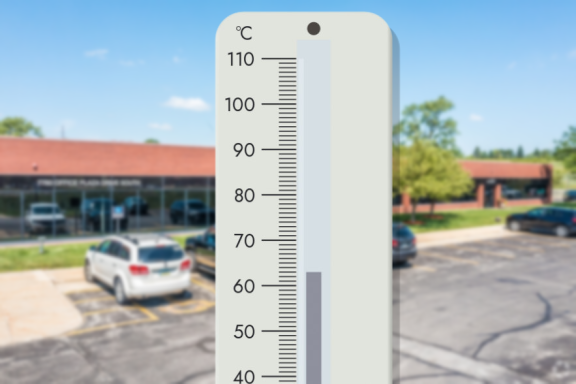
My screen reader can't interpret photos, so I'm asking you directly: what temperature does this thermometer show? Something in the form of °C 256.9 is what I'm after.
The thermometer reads °C 63
